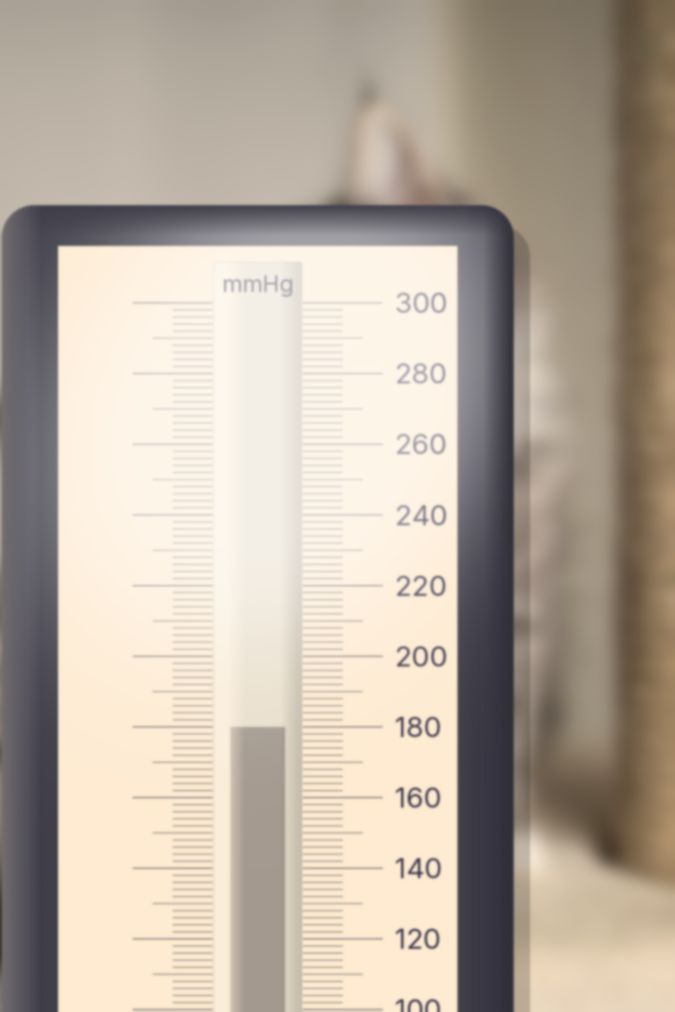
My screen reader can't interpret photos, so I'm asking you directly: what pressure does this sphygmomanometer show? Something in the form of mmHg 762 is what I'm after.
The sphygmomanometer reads mmHg 180
